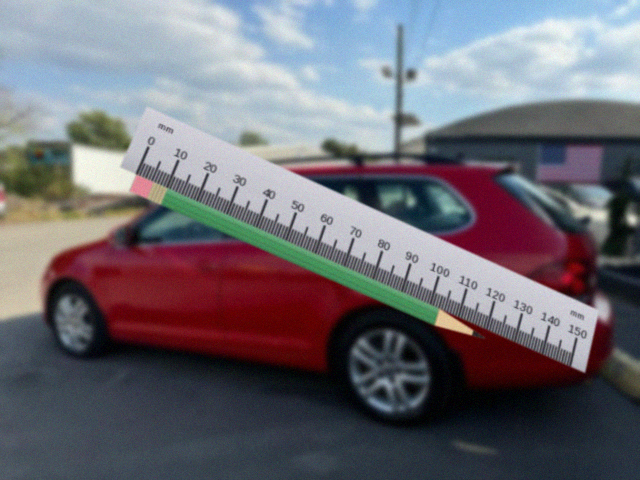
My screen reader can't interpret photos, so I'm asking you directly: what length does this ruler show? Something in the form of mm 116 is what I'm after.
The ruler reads mm 120
